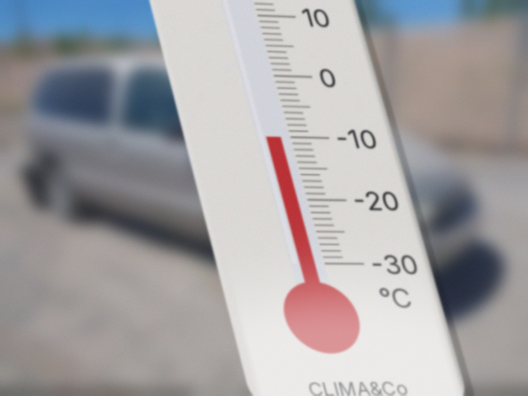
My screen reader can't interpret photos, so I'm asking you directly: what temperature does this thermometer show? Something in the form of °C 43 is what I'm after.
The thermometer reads °C -10
